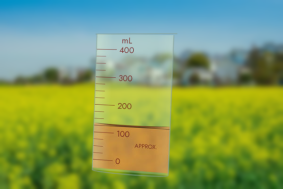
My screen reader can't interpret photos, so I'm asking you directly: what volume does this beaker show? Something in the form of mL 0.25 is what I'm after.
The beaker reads mL 125
